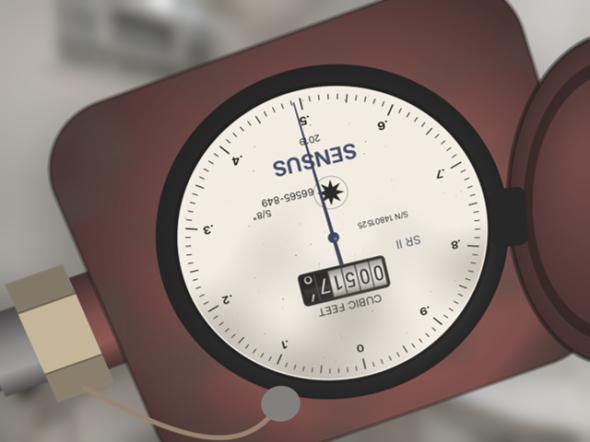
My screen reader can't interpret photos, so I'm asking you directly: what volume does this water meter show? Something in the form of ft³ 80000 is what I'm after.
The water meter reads ft³ 5177.49
